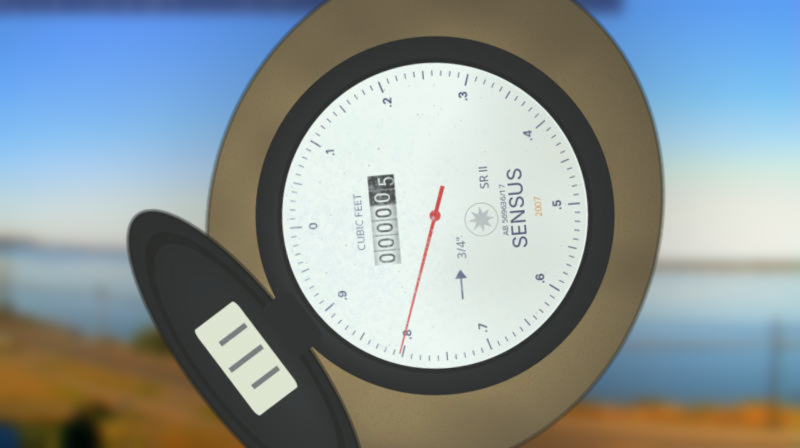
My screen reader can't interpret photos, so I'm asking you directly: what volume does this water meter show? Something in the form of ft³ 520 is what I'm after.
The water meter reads ft³ 4.80
